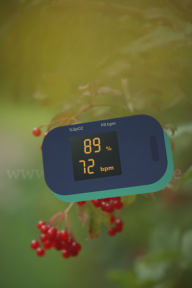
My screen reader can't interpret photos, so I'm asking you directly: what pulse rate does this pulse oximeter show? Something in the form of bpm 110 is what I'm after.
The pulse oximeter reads bpm 72
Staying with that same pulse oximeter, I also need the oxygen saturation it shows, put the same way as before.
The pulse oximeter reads % 89
